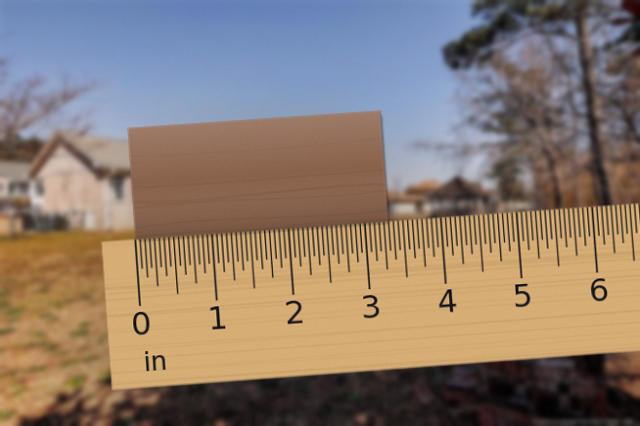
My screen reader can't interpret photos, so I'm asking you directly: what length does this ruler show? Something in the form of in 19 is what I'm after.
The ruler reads in 3.3125
